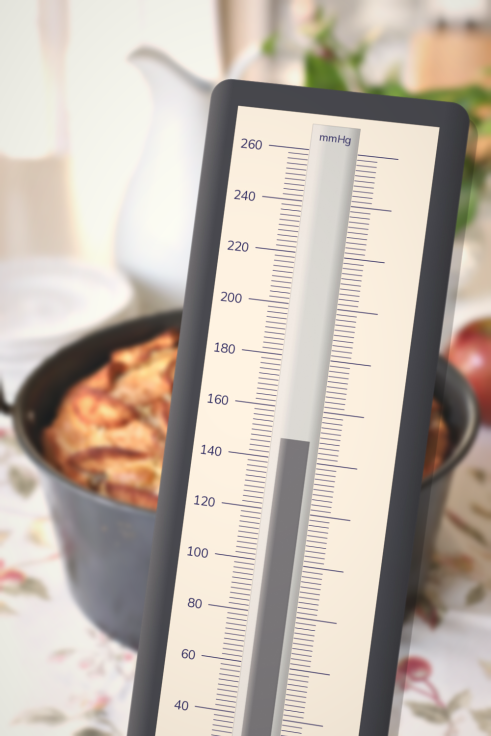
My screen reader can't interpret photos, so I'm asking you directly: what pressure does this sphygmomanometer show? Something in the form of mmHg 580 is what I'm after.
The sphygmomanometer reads mmHg 148
